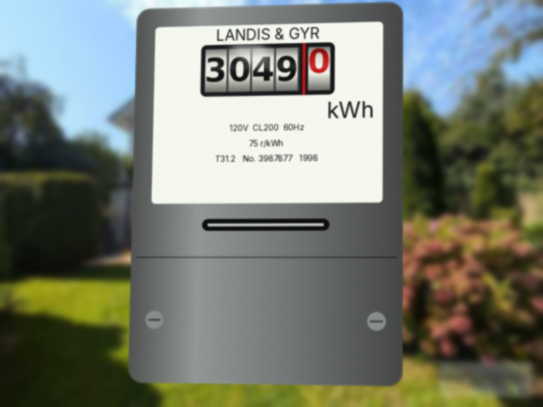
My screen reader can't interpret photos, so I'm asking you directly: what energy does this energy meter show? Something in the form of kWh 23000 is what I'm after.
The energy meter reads kWh 3049.0
